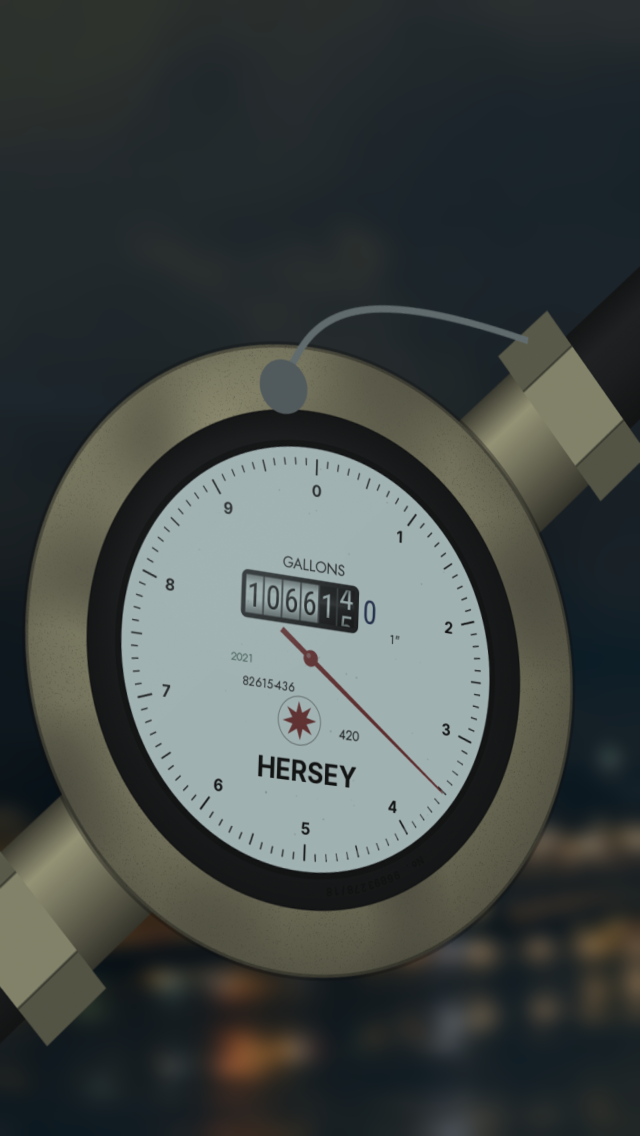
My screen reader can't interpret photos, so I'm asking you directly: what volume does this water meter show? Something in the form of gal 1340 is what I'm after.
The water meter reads gal 1066143.5
